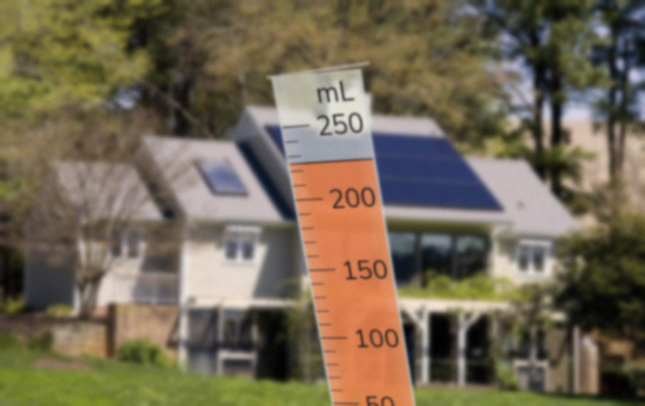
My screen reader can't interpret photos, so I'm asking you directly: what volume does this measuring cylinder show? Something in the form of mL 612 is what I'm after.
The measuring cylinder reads mL 225
